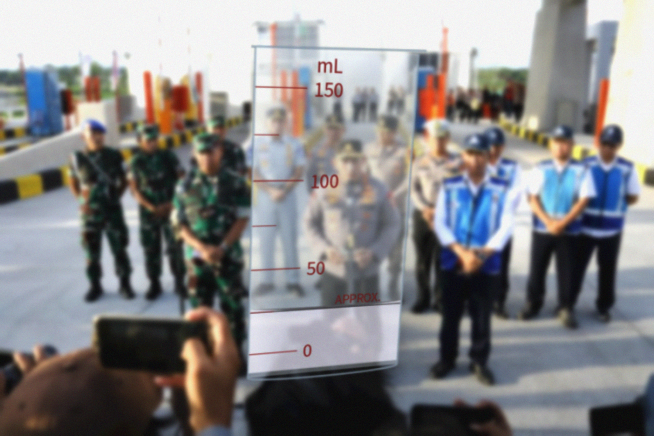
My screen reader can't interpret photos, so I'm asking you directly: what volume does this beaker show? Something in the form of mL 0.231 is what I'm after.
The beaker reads mL 25
